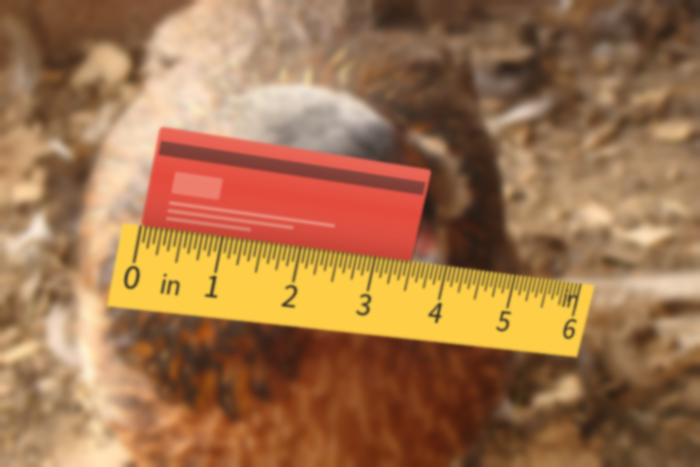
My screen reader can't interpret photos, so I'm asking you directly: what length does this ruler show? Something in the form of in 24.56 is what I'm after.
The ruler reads in 3.5
